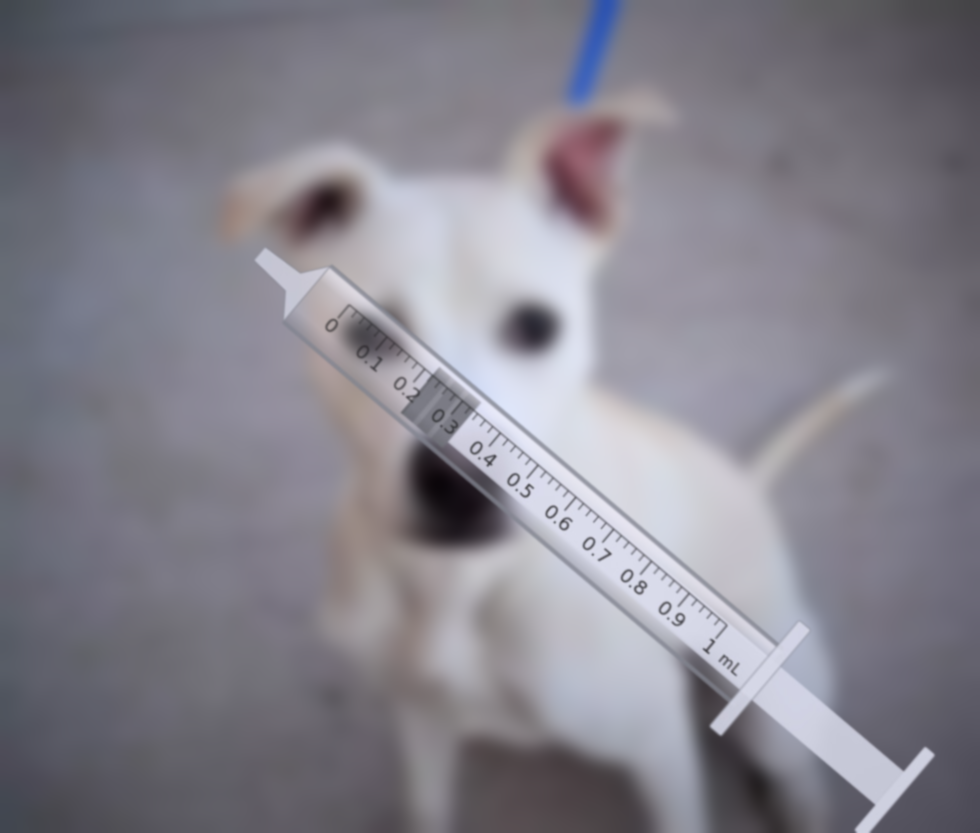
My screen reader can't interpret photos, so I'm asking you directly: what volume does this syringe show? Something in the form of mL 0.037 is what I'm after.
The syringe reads mL 0.22
